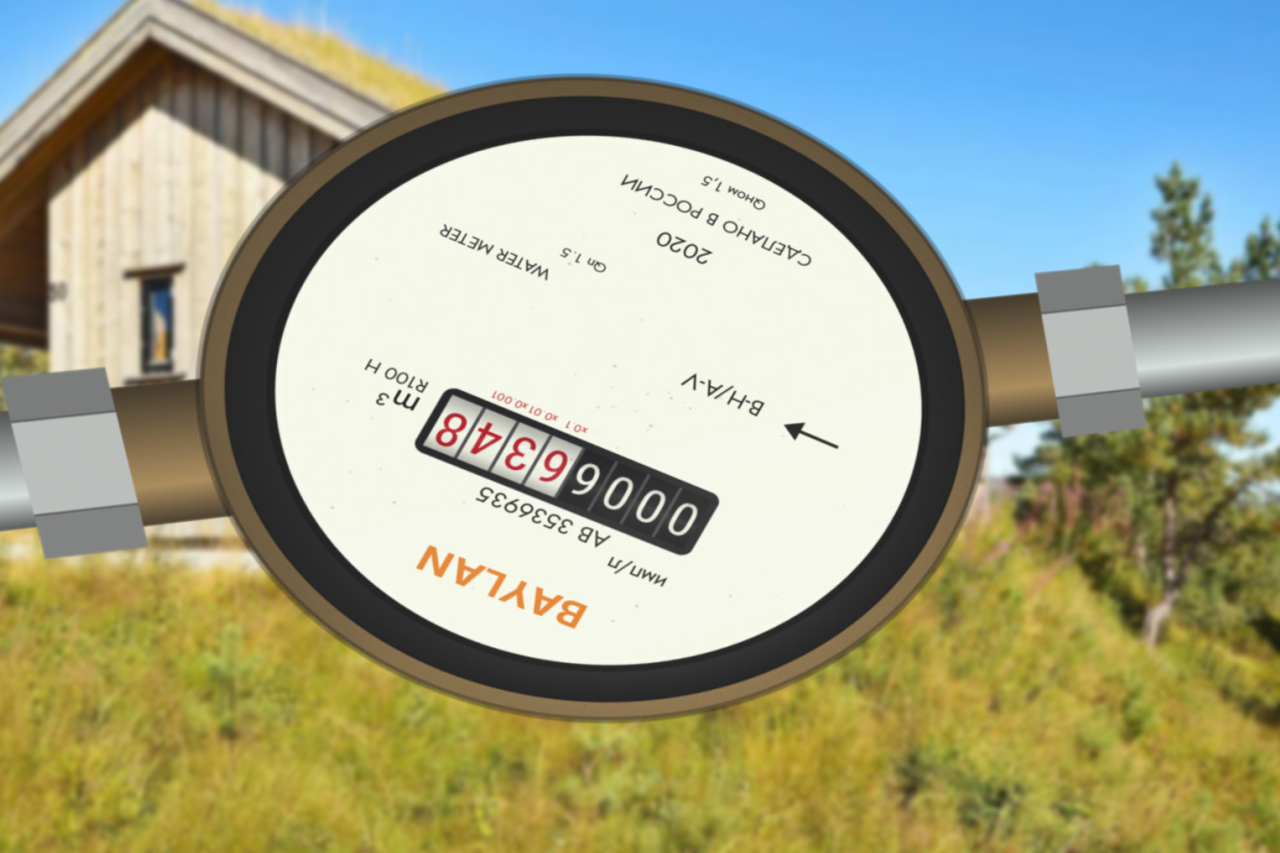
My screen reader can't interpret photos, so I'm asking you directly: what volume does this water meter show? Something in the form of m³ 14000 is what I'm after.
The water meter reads m³ 6.6348
